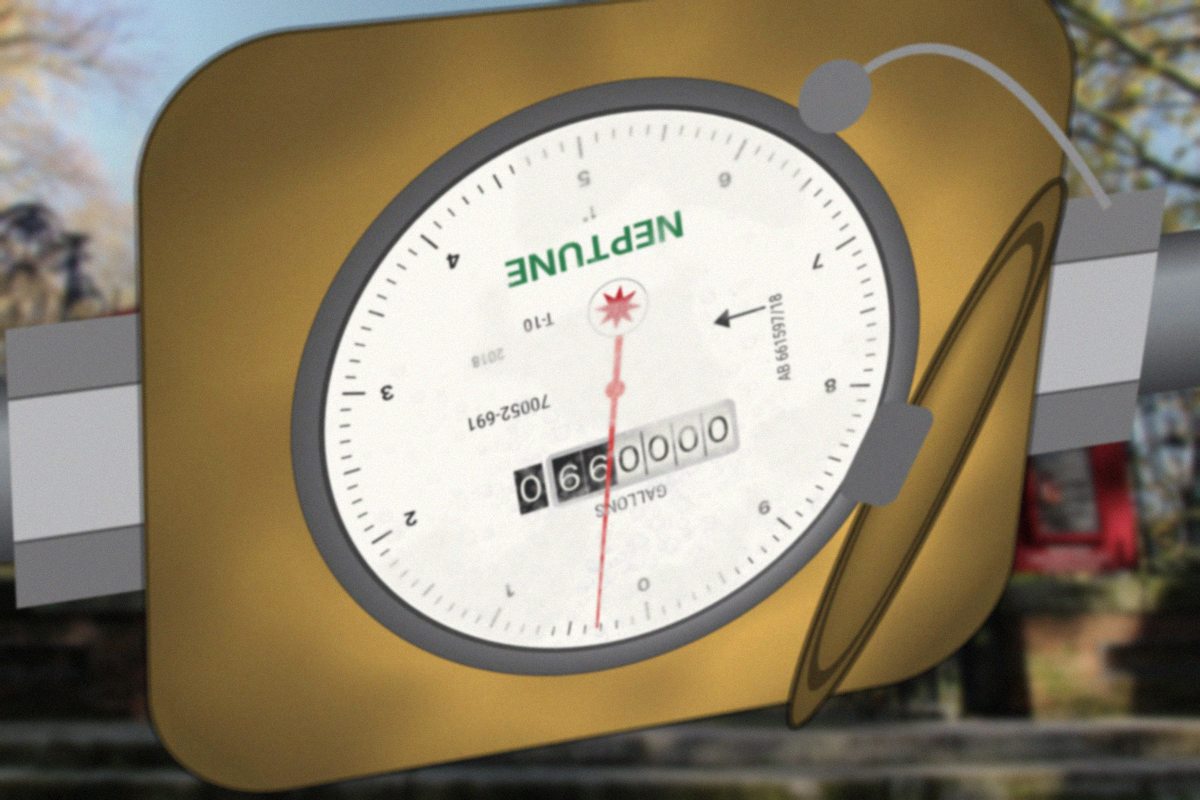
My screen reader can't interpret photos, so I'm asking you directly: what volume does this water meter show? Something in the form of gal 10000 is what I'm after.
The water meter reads gal 990.3
